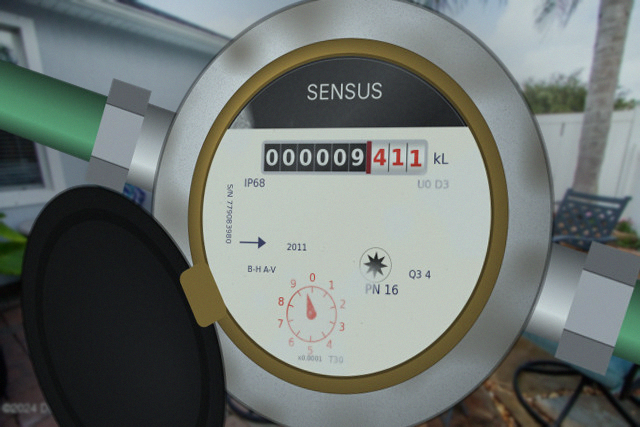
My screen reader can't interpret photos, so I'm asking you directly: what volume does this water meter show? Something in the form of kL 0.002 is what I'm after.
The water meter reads kL 9.4109
